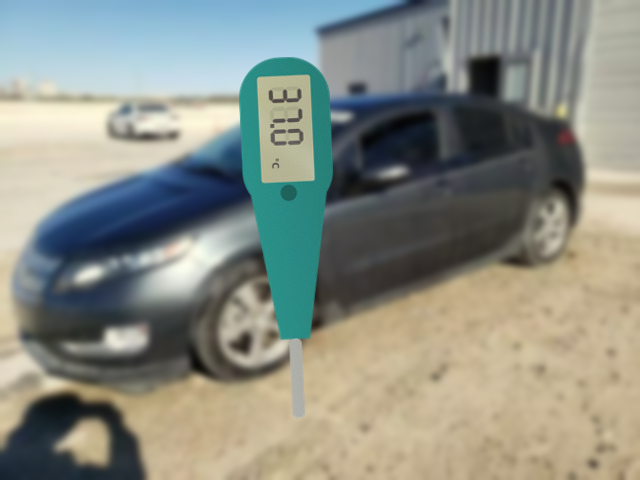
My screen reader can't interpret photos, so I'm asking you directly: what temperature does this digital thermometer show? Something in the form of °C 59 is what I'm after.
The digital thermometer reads °C 37.0
